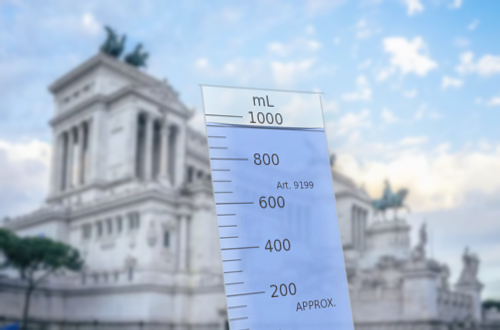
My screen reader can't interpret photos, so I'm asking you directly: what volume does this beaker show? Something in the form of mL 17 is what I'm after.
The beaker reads mL 950
